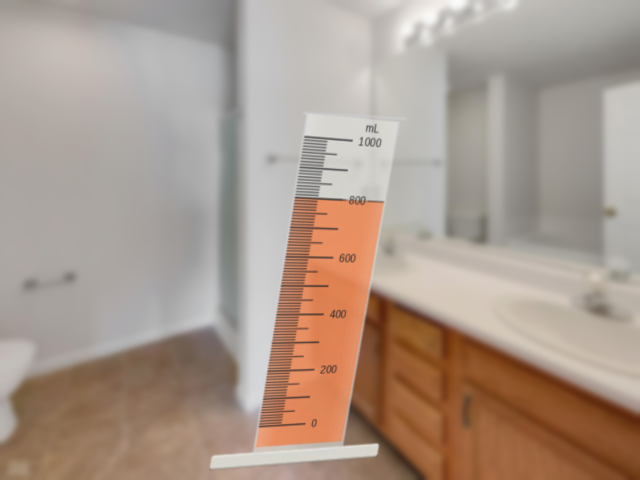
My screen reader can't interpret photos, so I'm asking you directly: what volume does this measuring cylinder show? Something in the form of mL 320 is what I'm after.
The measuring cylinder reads mL 800
